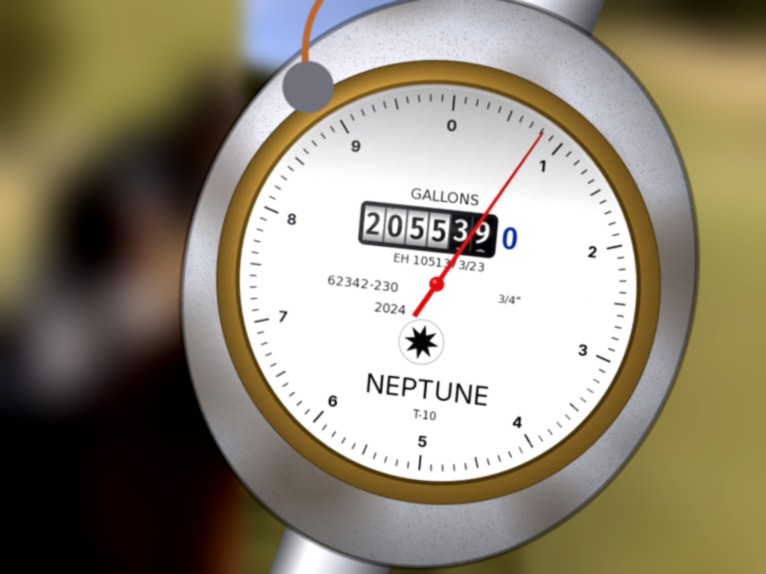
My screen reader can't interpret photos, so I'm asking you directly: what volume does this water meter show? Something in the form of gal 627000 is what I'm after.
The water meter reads gal 2055390.8
